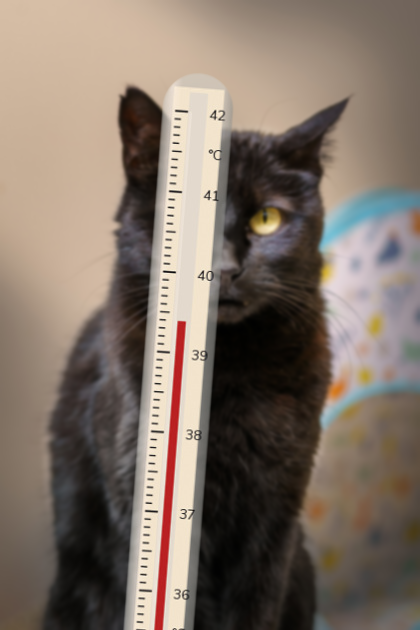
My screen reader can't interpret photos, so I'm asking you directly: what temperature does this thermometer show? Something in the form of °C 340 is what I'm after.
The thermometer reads °C 39.4
